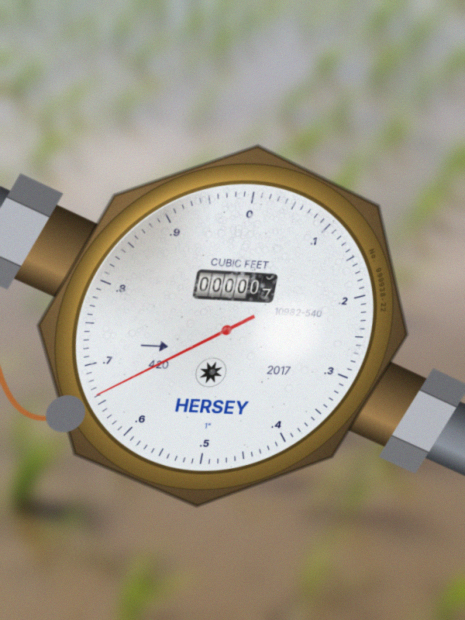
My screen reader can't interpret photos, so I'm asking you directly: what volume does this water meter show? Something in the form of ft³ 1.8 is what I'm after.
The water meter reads ft³ 6.66
